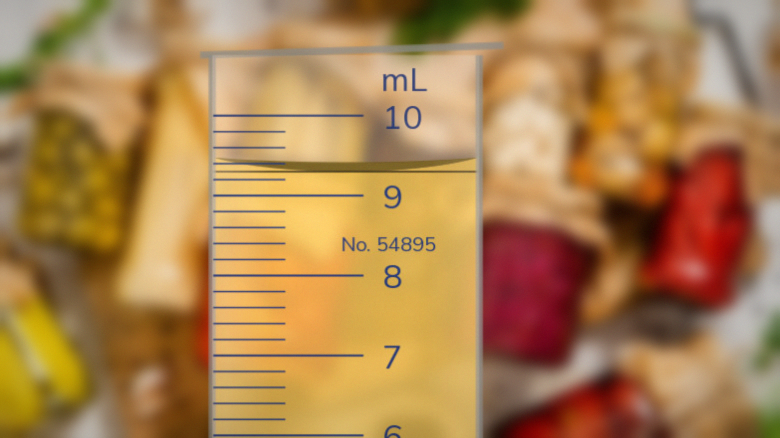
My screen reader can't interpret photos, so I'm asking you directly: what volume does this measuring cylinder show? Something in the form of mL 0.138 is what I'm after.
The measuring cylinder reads mL 9.3
